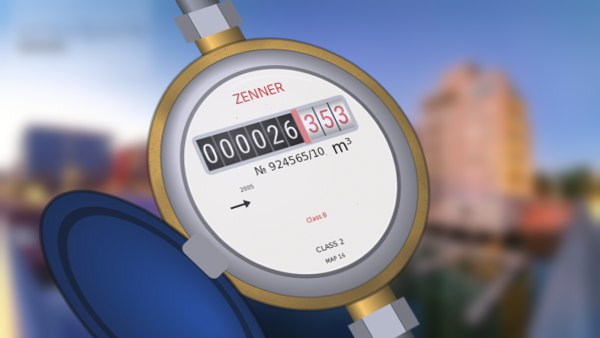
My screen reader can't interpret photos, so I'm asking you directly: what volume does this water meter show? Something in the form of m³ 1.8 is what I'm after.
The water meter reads m³ 26.353
